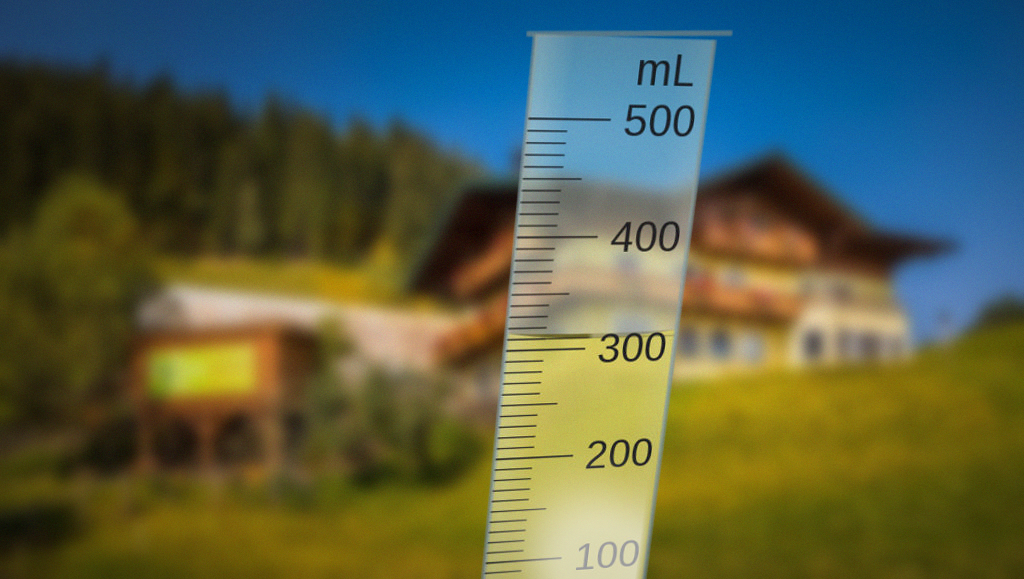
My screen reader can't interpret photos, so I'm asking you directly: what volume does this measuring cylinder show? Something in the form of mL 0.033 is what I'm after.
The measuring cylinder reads mL 310
